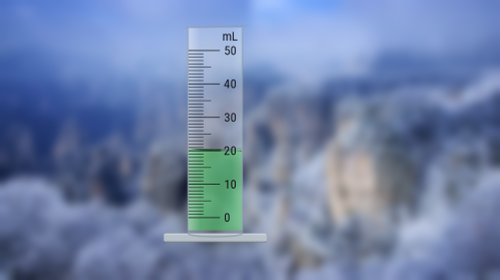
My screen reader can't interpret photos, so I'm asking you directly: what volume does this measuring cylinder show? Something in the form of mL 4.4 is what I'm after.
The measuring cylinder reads mL 20
